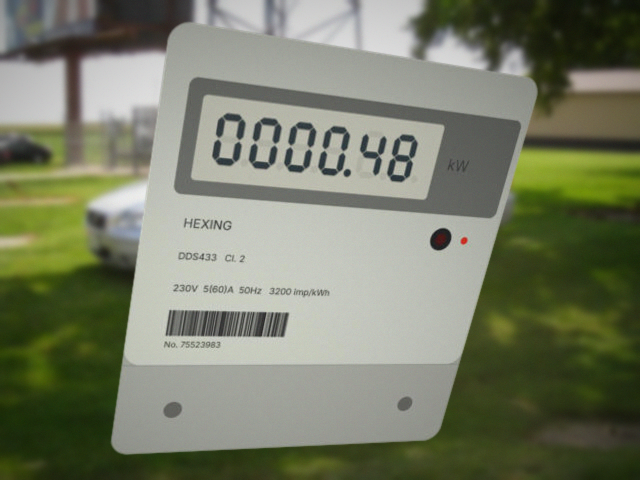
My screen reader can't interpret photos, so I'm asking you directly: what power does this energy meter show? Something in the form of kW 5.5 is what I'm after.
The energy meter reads kW 0.48
